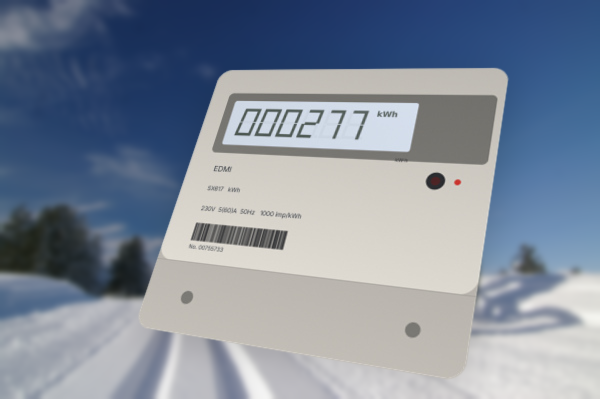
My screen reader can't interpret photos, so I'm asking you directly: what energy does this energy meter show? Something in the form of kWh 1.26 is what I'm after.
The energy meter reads kWh 277
